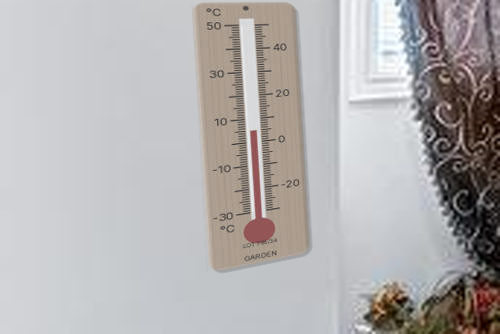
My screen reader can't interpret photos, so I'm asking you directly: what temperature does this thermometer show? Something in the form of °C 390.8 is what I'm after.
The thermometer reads °C 5
